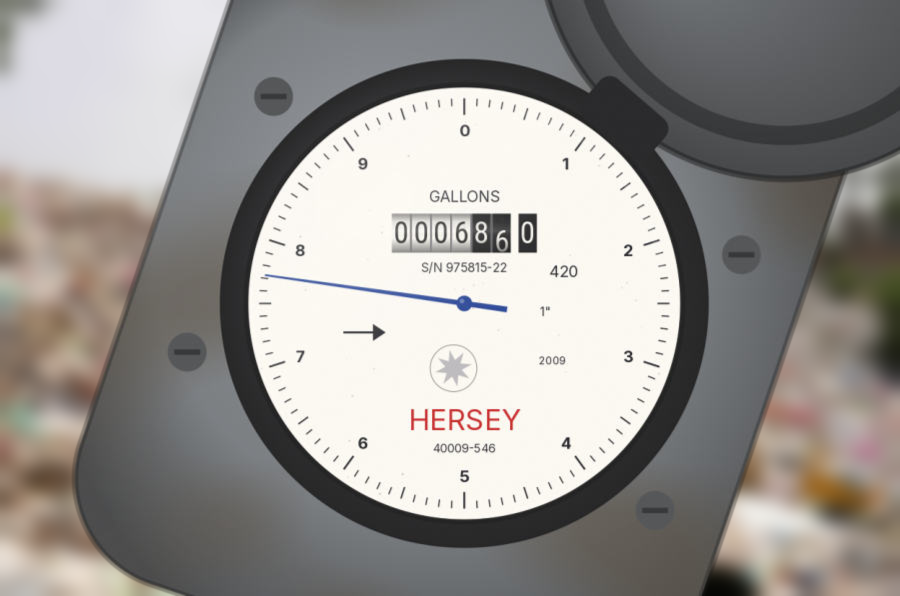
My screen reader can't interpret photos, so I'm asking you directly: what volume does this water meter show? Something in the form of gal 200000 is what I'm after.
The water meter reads gal 6857.7
